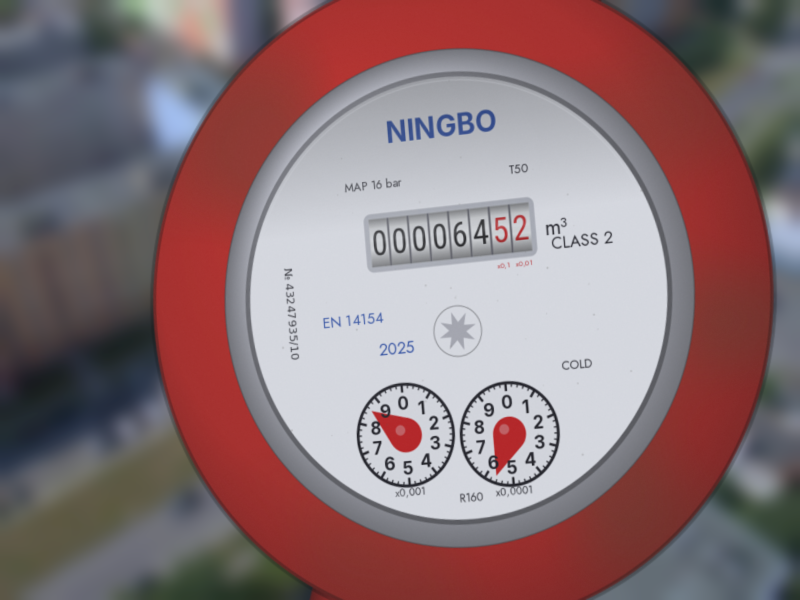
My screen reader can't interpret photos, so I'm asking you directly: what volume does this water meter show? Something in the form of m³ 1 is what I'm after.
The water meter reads m³ 64.5285
